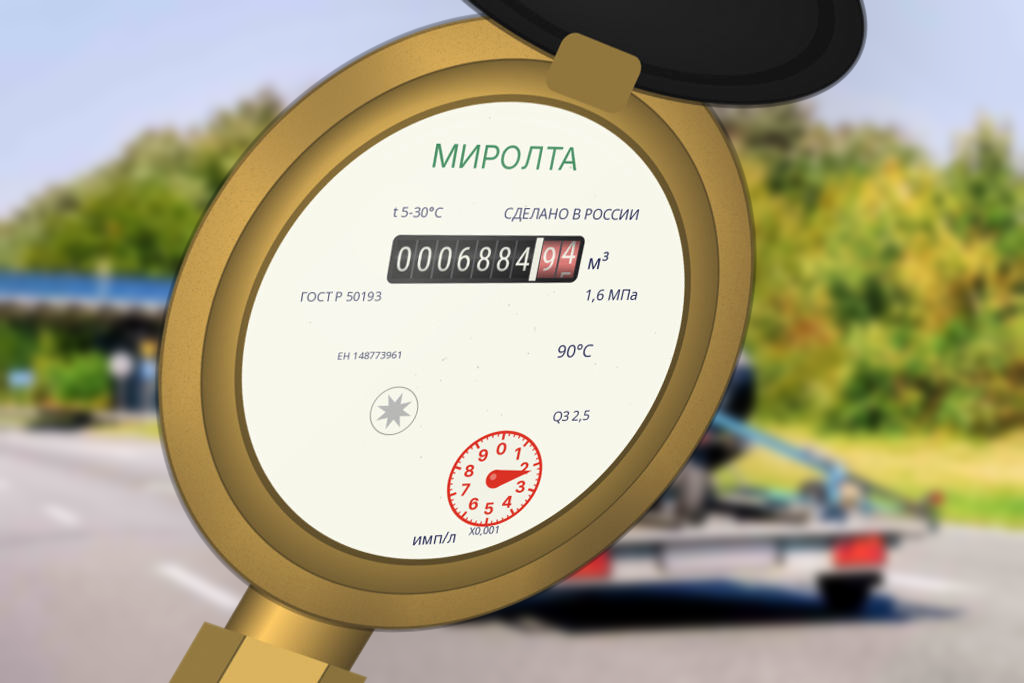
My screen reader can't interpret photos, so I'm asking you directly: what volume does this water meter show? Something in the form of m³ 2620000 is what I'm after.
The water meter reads m³ 6884.942
